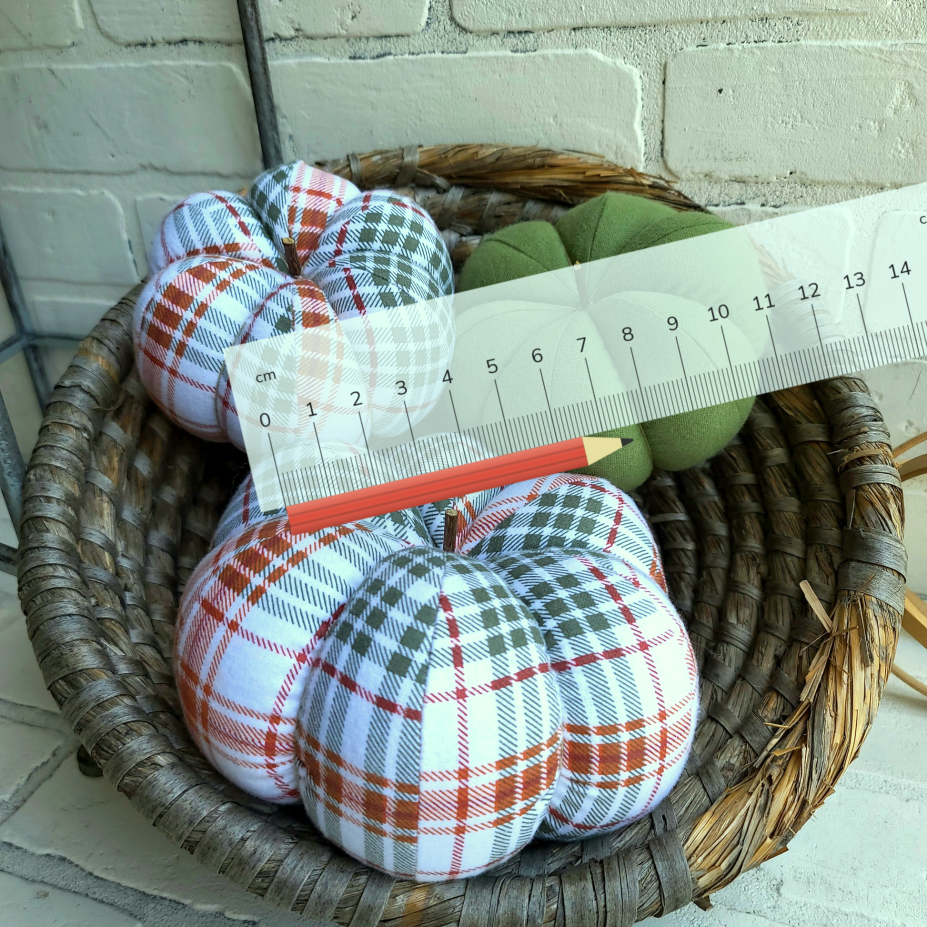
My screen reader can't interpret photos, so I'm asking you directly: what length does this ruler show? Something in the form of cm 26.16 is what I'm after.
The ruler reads cm 7.6
